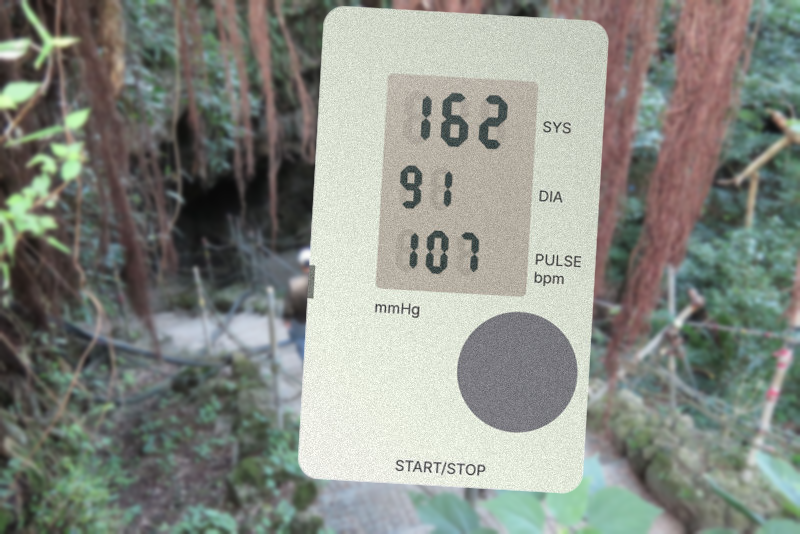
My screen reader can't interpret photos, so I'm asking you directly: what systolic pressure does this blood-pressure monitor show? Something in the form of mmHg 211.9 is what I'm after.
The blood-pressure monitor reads mmHg 162
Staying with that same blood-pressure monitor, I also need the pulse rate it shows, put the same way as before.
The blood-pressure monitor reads bpm 107
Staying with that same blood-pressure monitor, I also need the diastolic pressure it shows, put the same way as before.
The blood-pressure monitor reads mmHg 91
